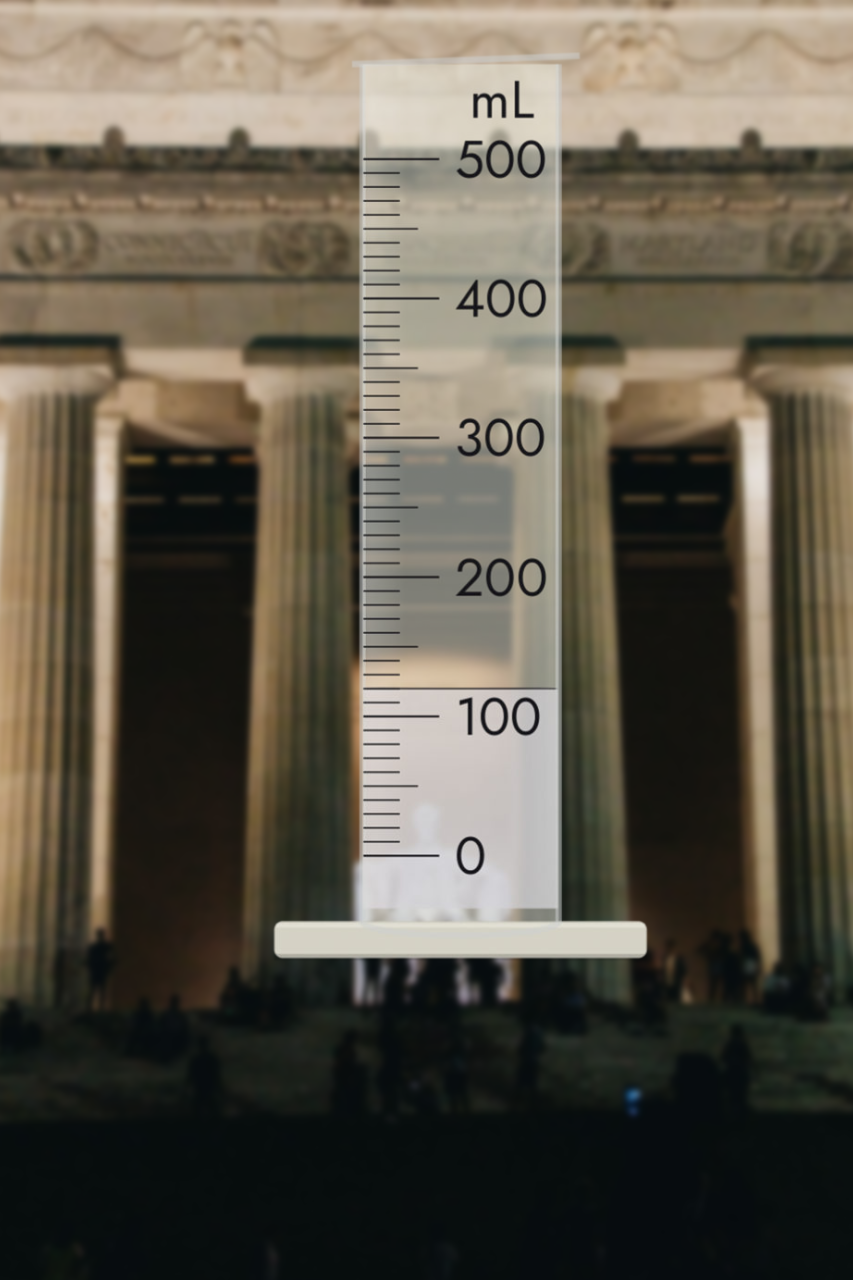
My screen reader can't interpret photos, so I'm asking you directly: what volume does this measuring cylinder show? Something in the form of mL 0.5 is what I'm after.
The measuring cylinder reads mL 120
